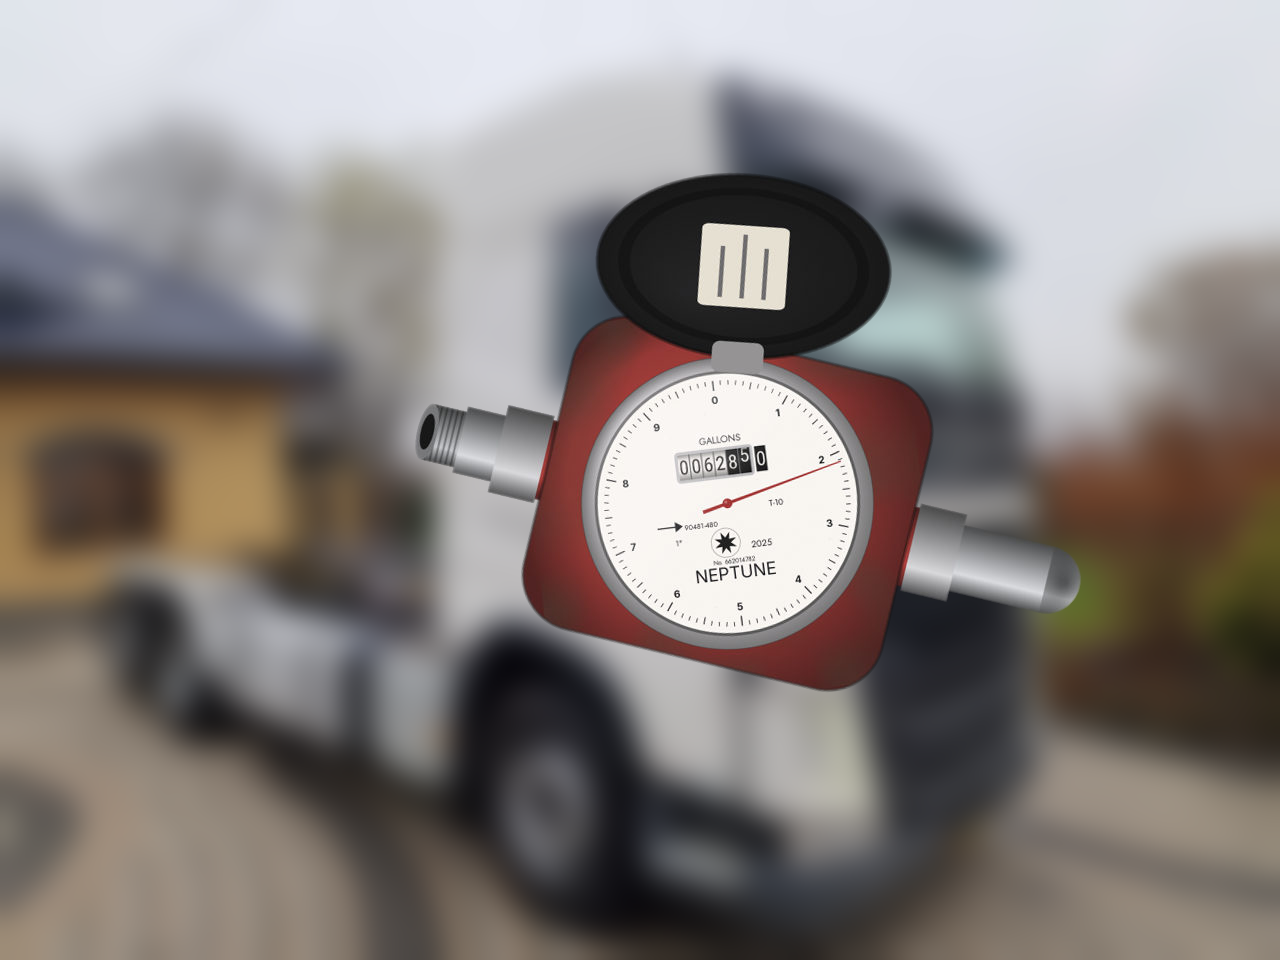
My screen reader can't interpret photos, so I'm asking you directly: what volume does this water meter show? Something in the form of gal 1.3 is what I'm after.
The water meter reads gal 62852.1
